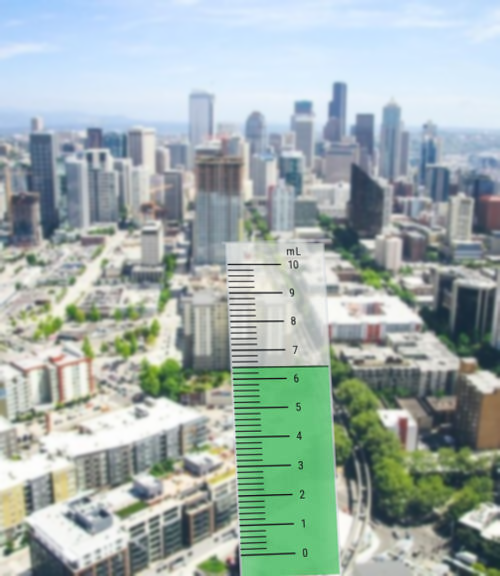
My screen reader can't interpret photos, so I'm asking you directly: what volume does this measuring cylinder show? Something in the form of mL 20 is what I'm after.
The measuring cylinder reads mL 6.4
